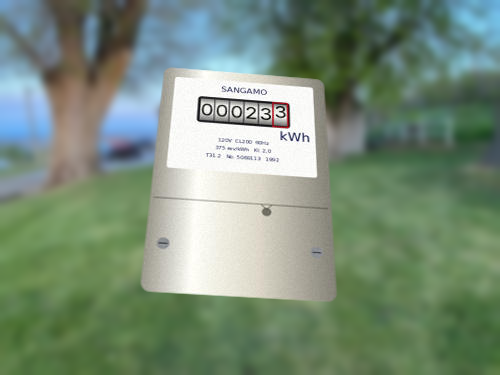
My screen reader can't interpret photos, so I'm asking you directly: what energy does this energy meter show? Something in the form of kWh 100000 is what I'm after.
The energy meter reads kWh 23.3
